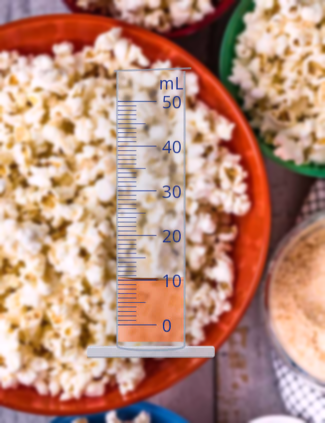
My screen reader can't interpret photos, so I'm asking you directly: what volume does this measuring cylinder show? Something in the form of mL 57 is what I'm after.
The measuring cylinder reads mL 10
